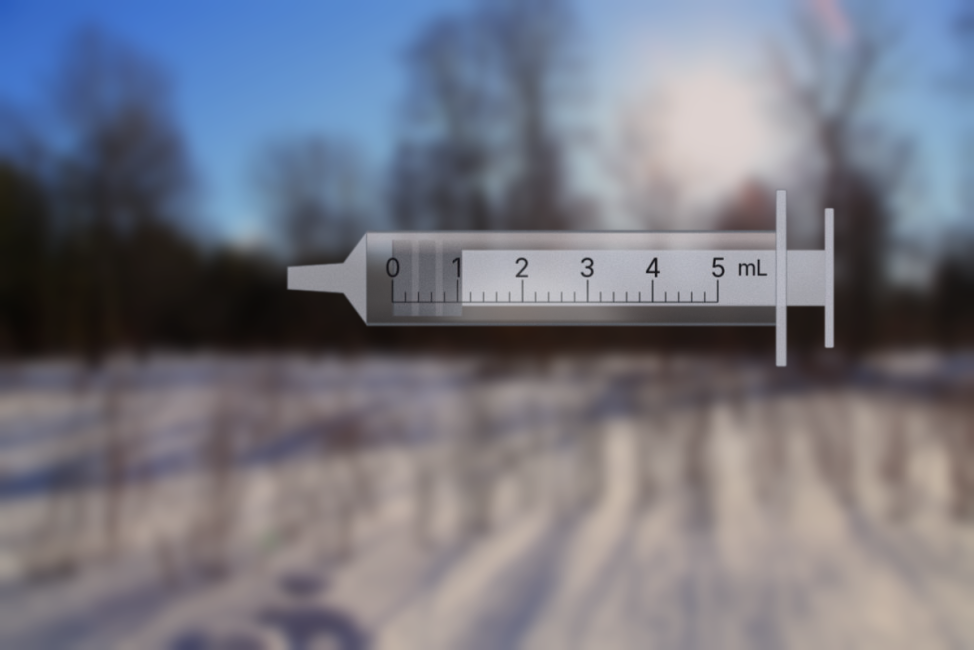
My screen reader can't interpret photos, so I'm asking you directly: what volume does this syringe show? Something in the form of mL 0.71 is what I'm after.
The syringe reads mL 0
